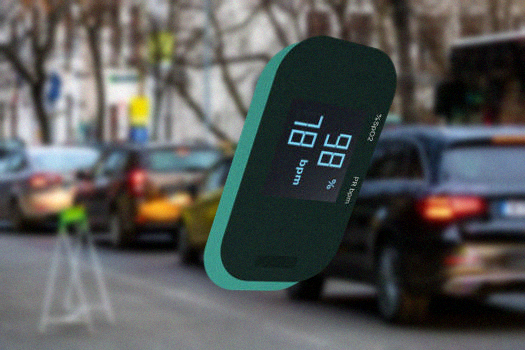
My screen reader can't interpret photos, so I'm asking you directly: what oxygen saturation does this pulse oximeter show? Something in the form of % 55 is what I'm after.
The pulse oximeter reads % 98
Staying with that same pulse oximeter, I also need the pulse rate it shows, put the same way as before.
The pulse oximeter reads bpm 78
